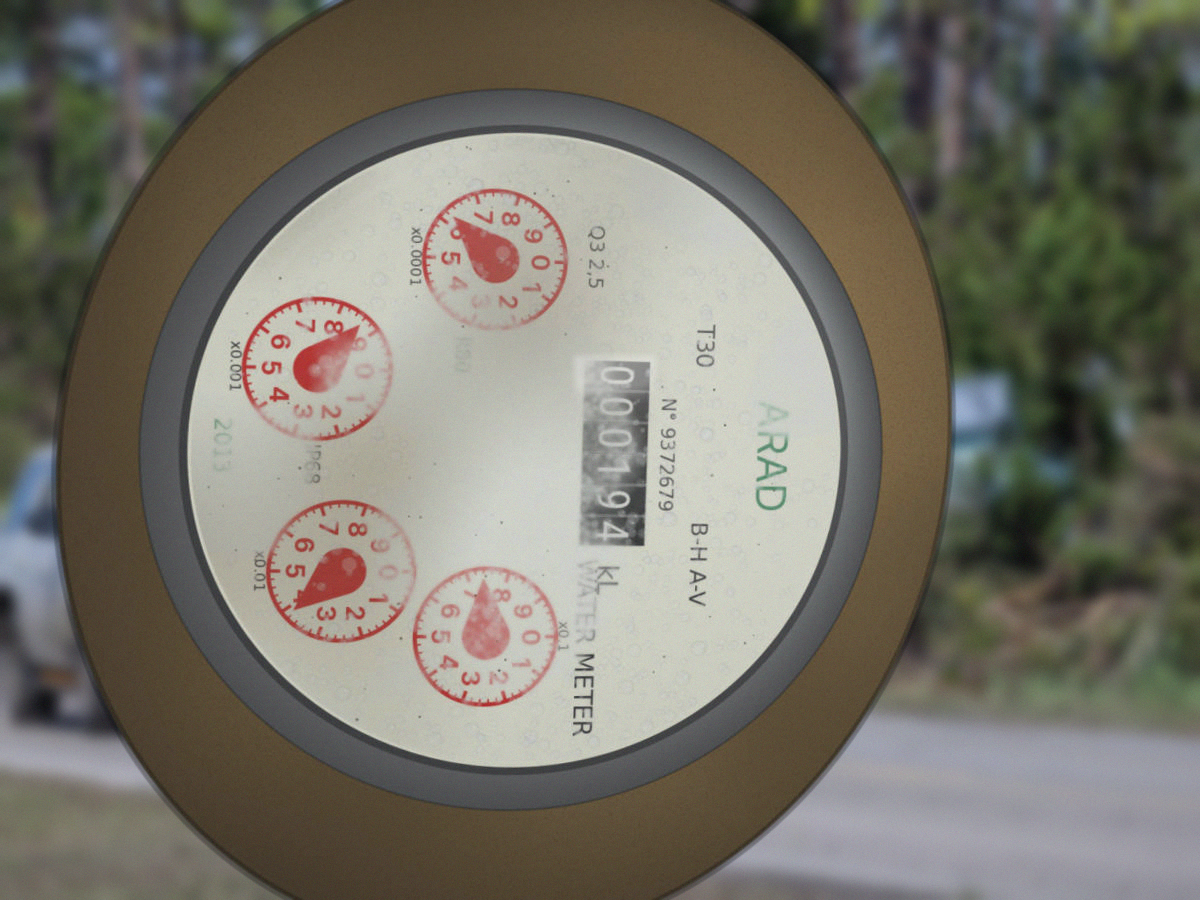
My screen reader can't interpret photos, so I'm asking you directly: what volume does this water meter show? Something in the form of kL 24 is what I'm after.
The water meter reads kL 194.7386
